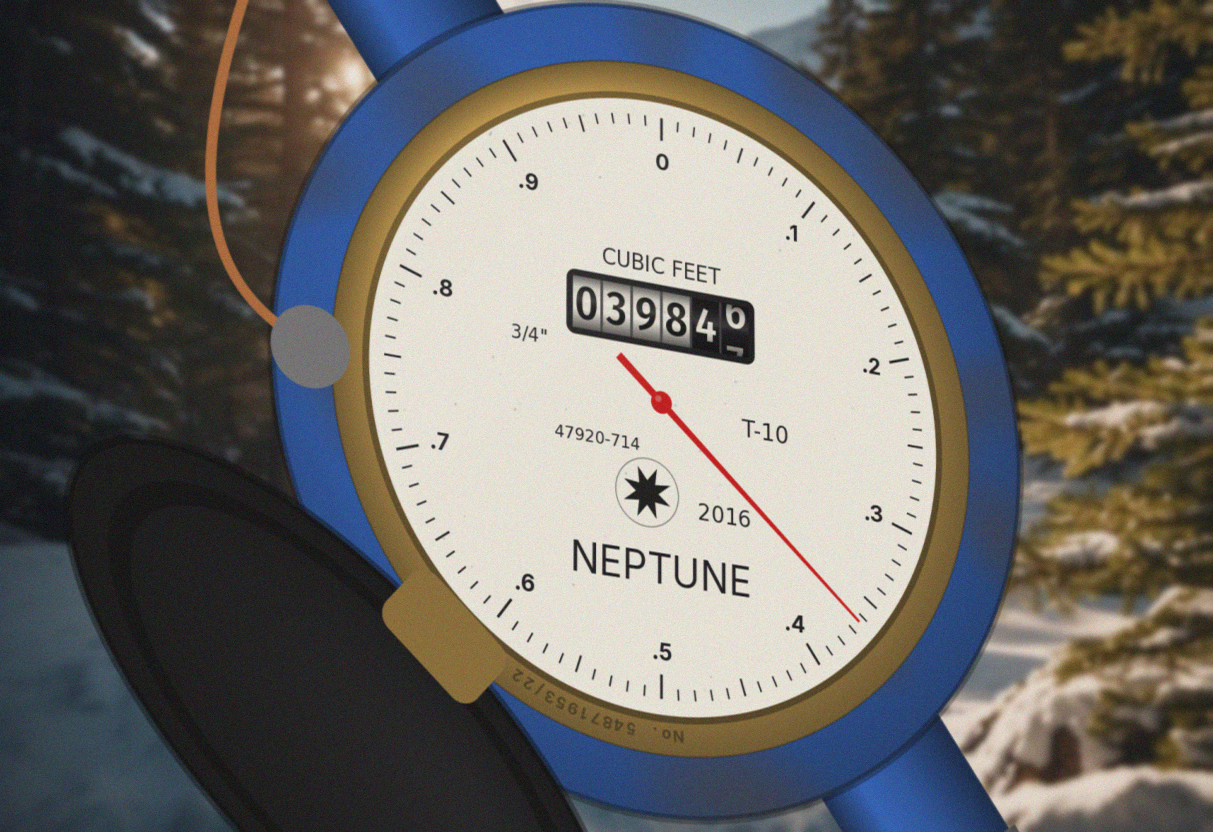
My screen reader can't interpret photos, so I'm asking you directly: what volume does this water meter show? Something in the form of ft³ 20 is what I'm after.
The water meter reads ft³ 39846.36
